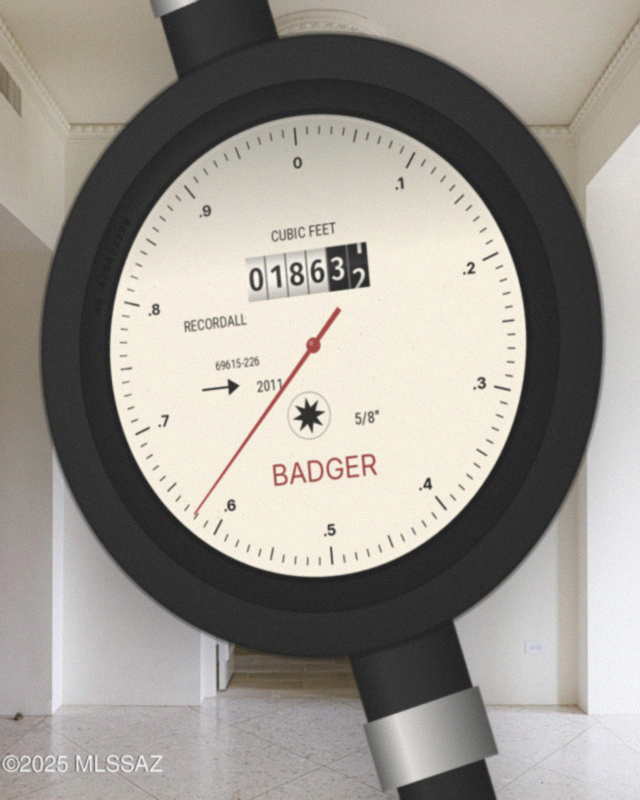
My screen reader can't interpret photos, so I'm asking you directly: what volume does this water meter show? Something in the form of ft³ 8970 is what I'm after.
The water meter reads ft³ 18631.62
